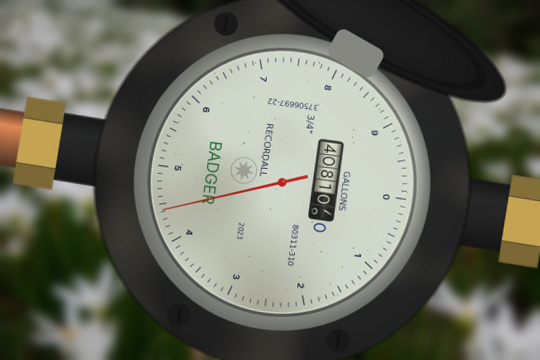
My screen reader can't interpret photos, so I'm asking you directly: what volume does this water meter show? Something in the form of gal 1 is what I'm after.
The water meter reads gal 4081074.4
